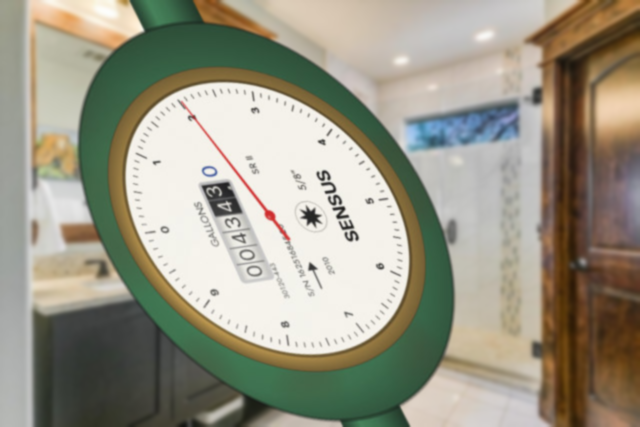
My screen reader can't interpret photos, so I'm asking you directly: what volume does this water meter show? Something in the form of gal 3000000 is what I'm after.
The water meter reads gal 43432.0
